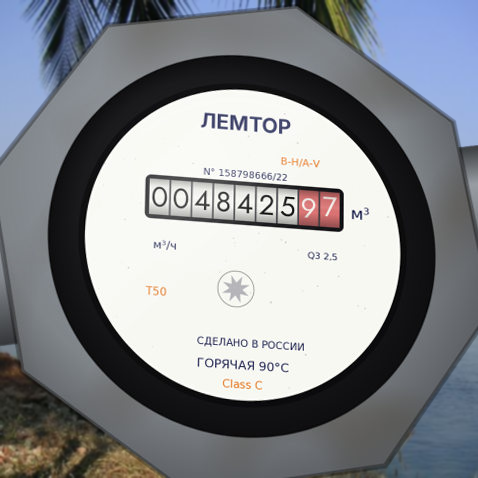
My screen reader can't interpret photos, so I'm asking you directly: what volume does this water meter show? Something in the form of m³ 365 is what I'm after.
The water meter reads m³ 48425.97
